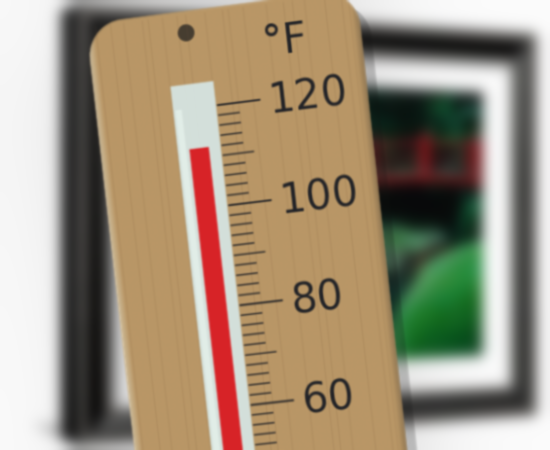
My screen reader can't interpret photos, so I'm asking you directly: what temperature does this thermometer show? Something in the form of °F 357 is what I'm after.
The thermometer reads °F 112
